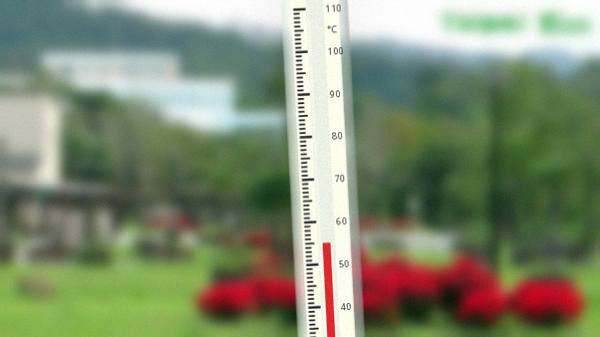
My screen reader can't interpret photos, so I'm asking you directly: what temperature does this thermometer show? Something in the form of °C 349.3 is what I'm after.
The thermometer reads °C 55
